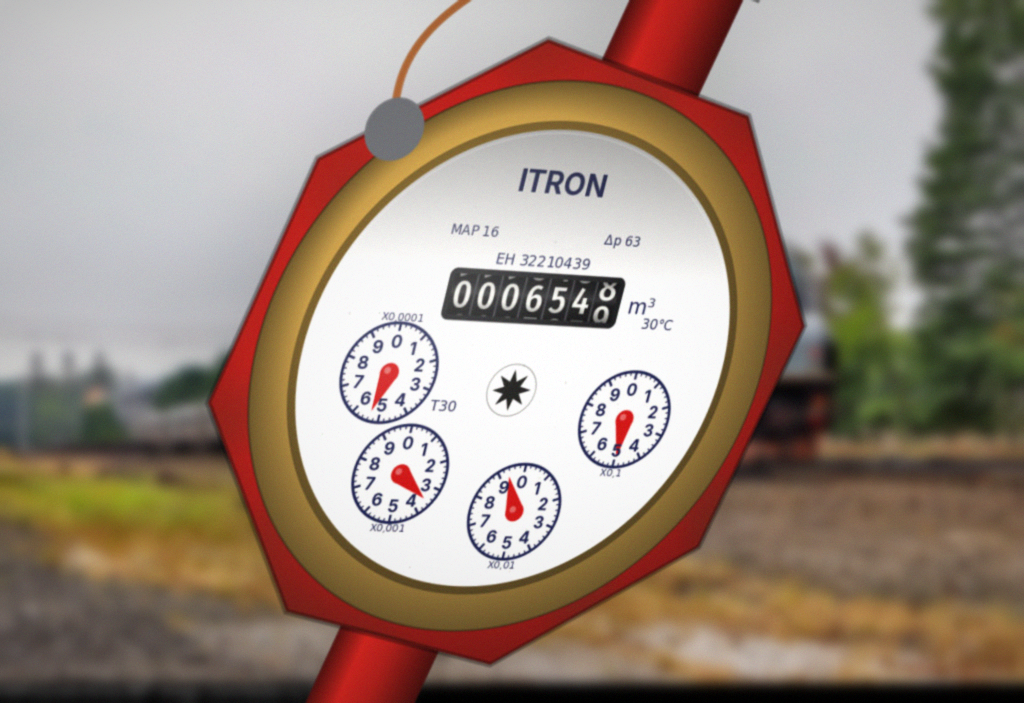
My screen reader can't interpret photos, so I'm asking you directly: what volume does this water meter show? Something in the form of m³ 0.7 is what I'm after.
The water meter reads m³ 6548.4935
